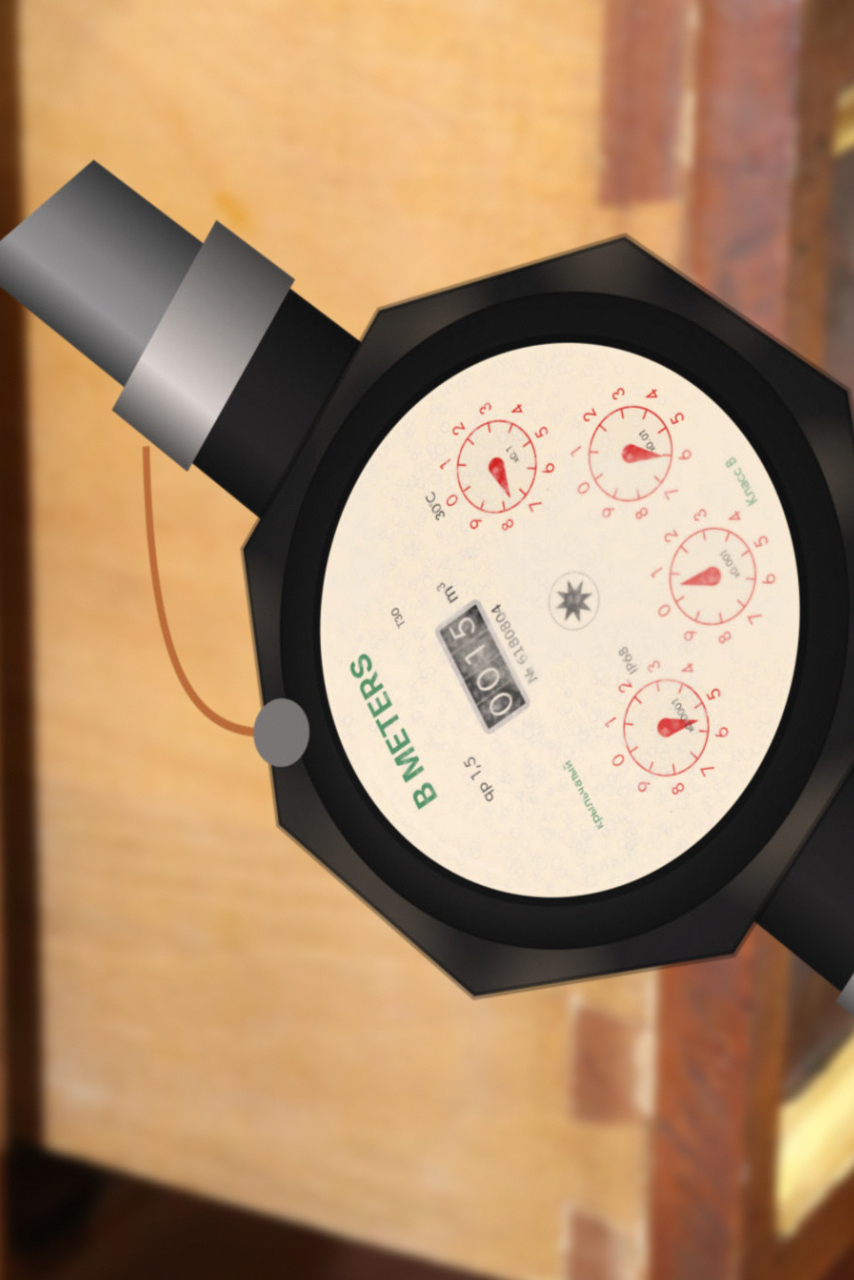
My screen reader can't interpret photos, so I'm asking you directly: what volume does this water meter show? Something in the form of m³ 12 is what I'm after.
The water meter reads m³ 15.7605
